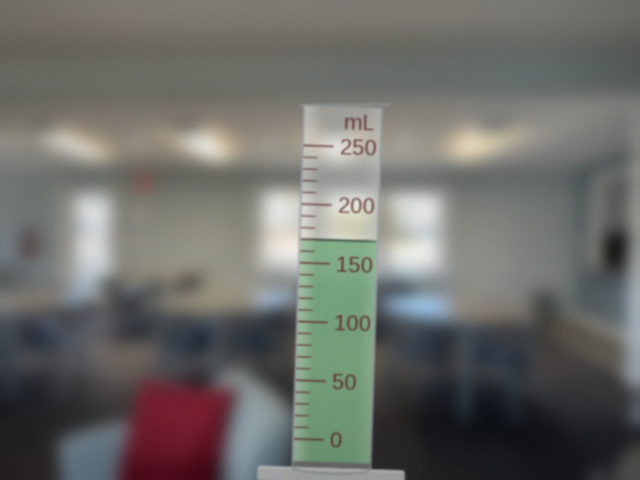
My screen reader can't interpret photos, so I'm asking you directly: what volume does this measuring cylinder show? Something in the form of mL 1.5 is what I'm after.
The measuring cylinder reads mL 170
